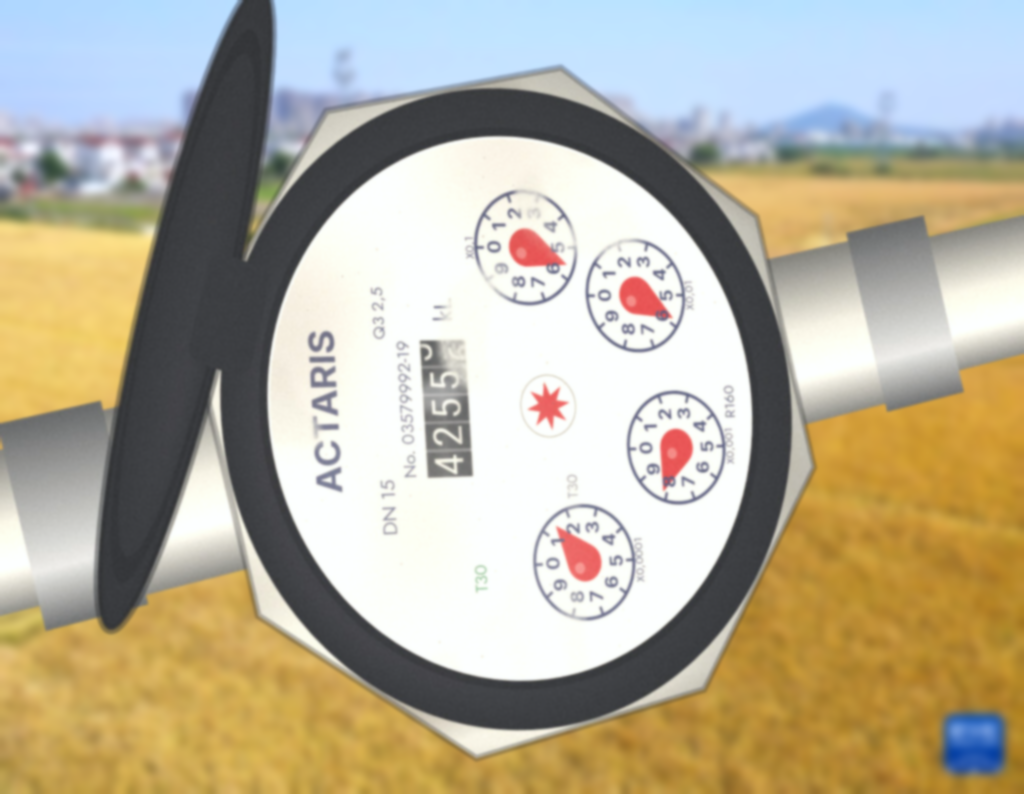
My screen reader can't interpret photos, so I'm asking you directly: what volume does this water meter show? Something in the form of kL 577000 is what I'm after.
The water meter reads kL 42555.5581
